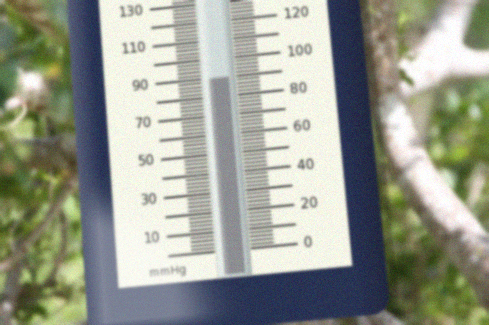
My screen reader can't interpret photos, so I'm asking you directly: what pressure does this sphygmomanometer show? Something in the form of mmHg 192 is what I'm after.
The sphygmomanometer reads mmHg 90
